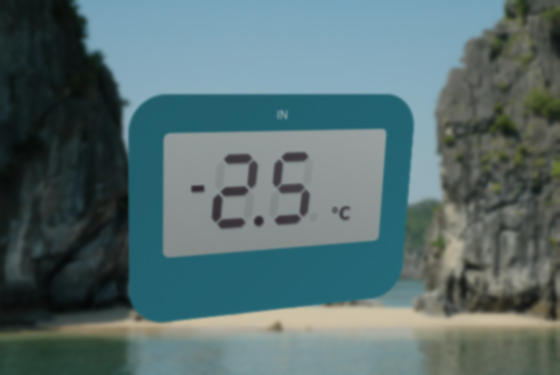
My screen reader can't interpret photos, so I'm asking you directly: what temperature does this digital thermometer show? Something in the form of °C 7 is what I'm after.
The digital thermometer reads °C -2.5
